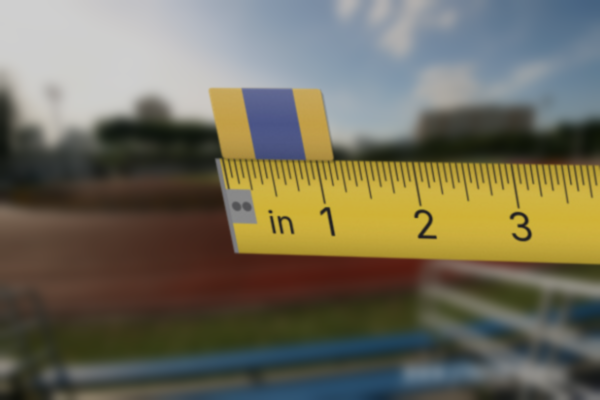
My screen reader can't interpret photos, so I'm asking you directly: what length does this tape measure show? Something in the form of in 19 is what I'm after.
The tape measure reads in 1.1875
